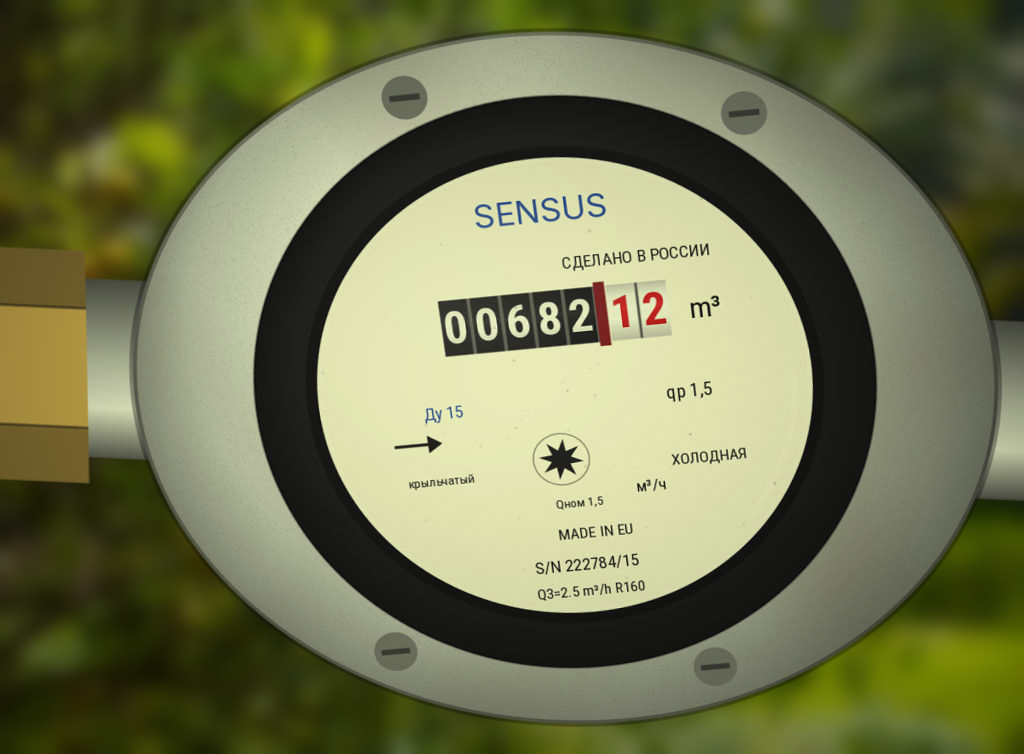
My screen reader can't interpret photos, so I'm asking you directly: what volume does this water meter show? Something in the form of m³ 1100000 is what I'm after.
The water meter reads m³ 682.12
